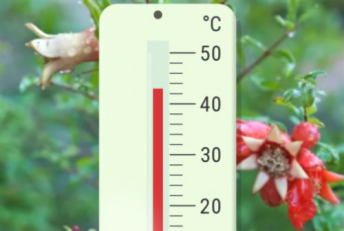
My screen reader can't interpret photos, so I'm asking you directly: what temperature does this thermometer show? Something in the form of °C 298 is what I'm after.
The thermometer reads °C 43
